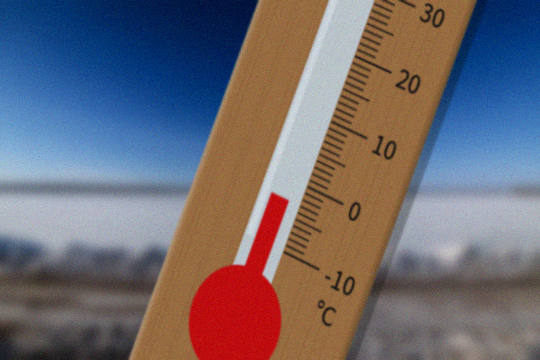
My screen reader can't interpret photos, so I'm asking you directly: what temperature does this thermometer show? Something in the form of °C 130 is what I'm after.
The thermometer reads °C -3
